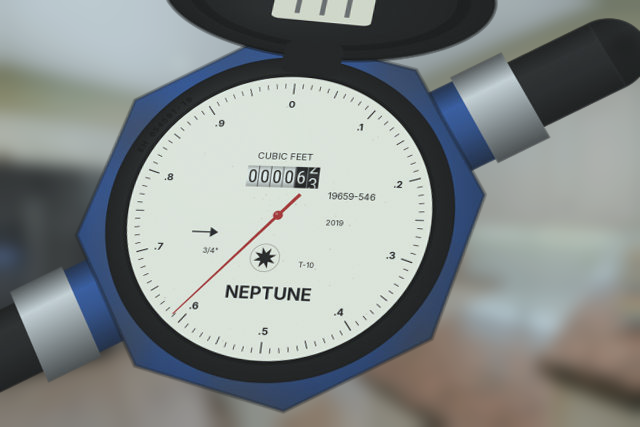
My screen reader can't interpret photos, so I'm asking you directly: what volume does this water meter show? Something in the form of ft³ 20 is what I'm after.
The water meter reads ft³ 62.61
